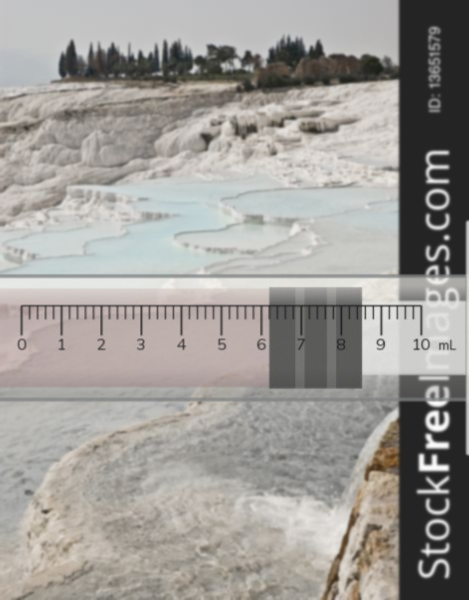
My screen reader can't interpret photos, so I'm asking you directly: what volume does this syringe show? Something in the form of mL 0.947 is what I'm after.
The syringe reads mL 6.2
